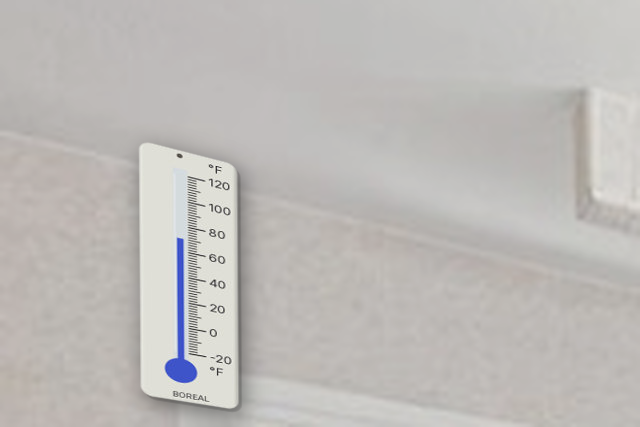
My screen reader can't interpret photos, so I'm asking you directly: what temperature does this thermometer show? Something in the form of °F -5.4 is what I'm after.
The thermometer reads °F 70
